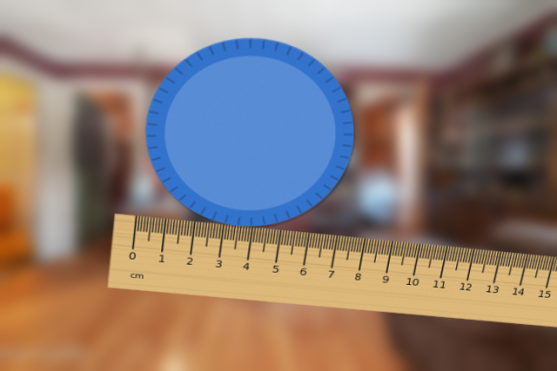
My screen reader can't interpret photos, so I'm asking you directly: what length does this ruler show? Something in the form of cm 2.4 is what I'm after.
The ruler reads cm 7
